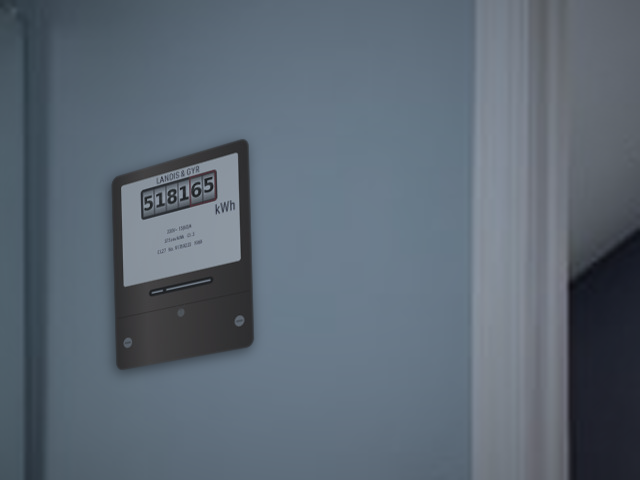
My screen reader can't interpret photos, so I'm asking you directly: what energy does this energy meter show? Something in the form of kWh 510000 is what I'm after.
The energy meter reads kWh 5181.65
